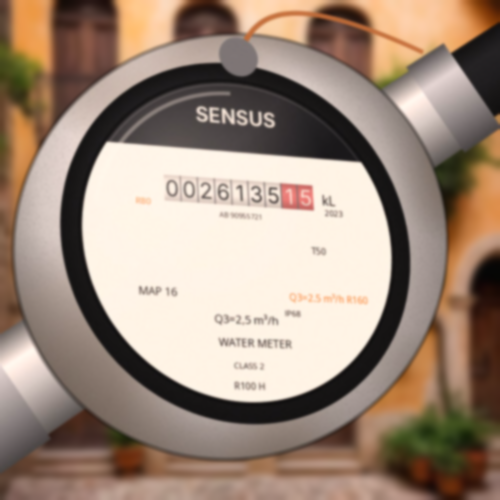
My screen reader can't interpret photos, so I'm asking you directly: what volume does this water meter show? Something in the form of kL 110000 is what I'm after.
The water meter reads kL 26135.15
